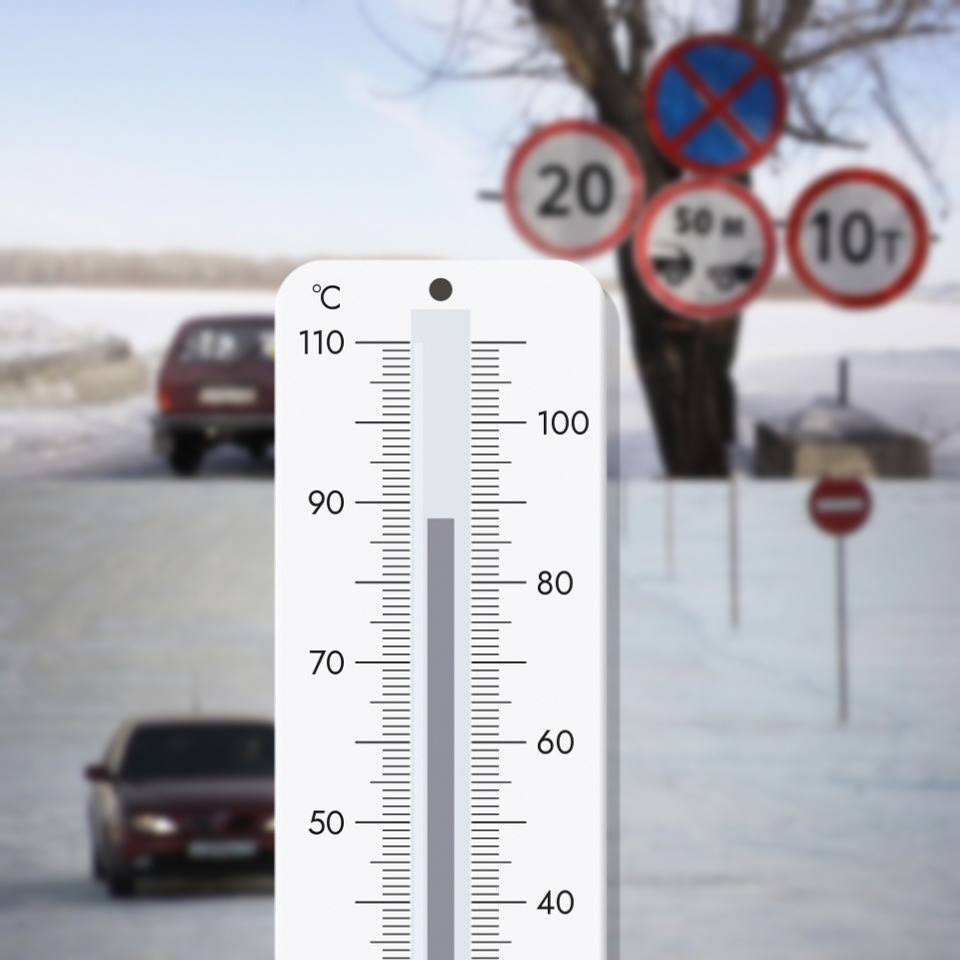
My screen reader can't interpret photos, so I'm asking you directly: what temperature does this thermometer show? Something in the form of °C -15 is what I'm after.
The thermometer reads °C 88
